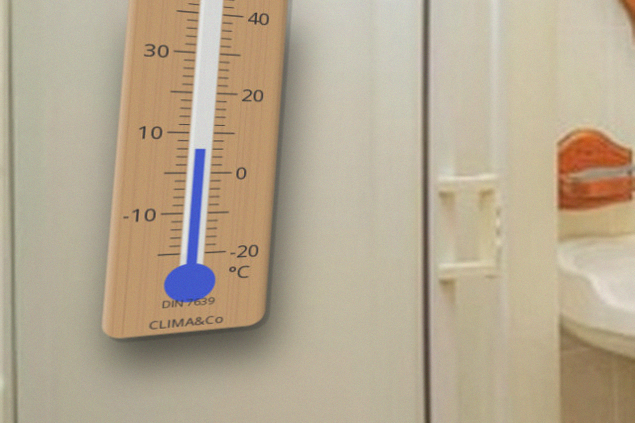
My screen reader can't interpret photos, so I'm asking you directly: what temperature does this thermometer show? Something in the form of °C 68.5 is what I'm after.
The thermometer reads °C 6
